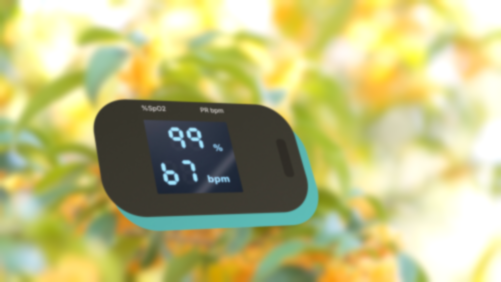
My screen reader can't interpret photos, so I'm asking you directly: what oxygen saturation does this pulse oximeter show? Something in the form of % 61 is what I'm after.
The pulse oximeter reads % 99
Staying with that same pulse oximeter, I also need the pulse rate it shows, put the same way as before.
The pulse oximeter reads bpm 67
